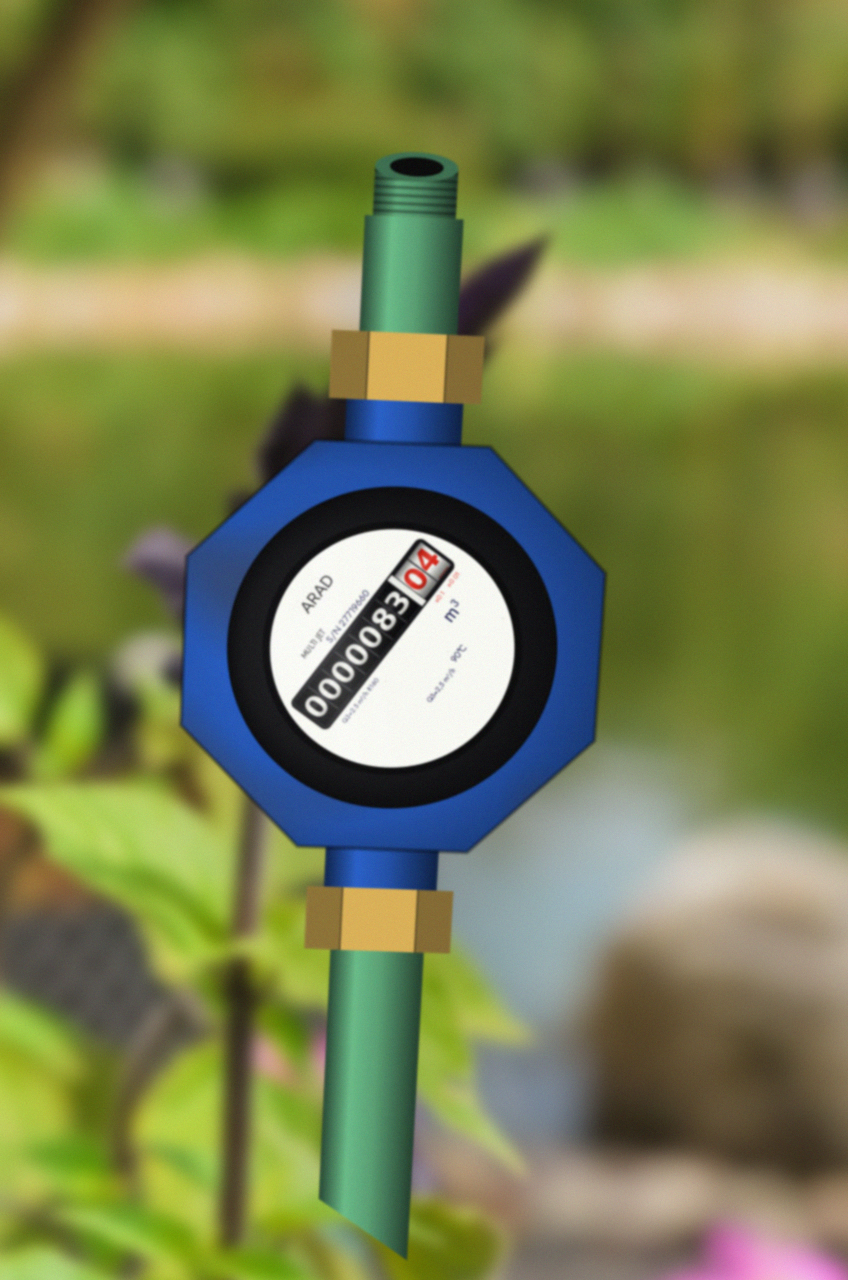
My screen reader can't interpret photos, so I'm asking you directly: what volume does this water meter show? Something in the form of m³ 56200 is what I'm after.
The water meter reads m³ 83.04
